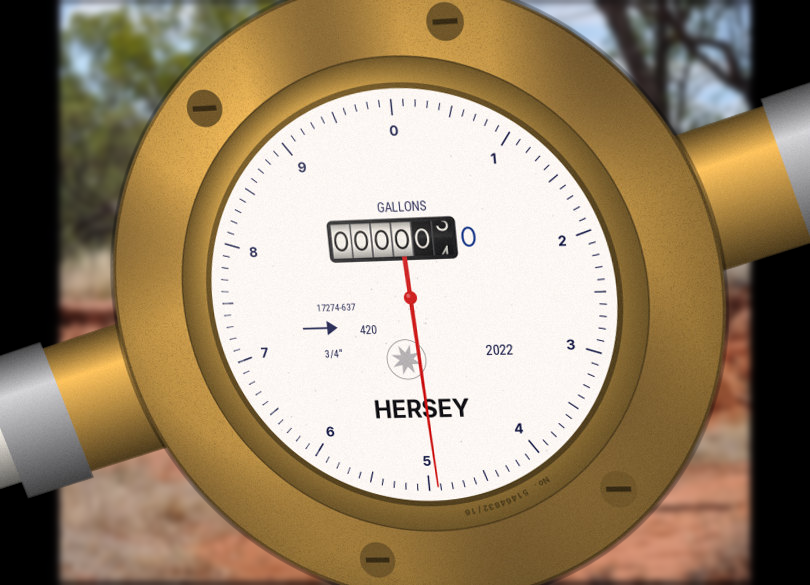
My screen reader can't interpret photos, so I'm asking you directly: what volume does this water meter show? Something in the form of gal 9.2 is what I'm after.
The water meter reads gal 34.9
